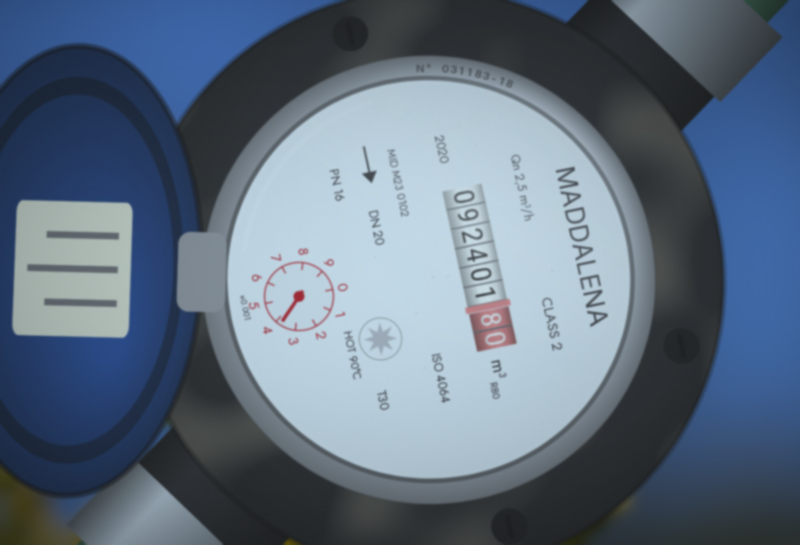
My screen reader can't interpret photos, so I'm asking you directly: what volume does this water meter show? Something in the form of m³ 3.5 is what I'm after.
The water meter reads m³ 92401.803
